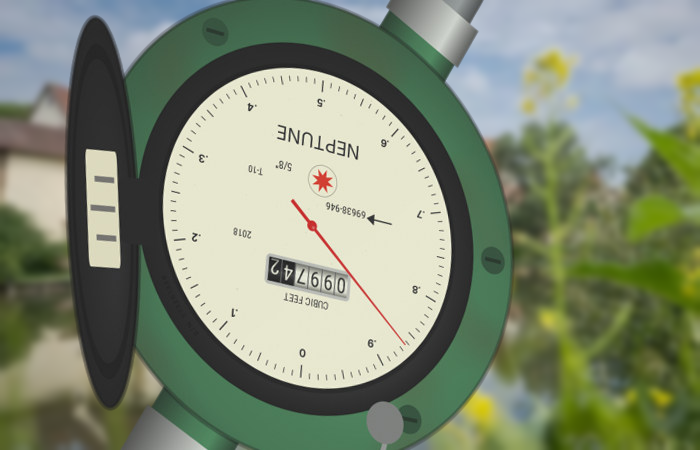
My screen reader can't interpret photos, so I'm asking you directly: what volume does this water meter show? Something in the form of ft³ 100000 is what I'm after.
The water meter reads ft³ 99741.86
